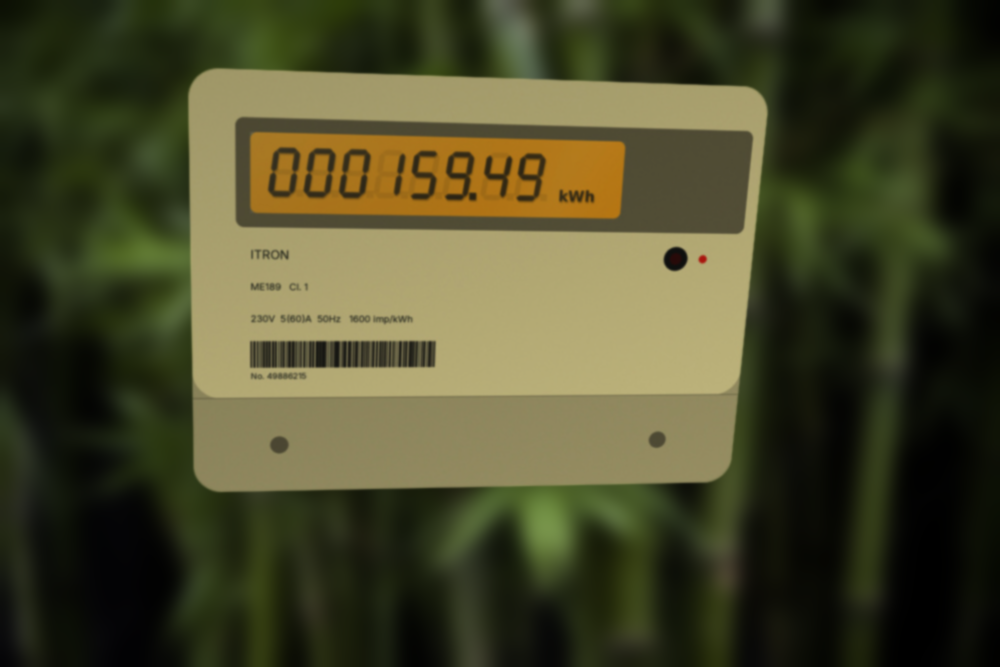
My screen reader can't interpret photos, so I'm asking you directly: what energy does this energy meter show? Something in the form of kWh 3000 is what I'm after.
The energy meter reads kWh 159.49
